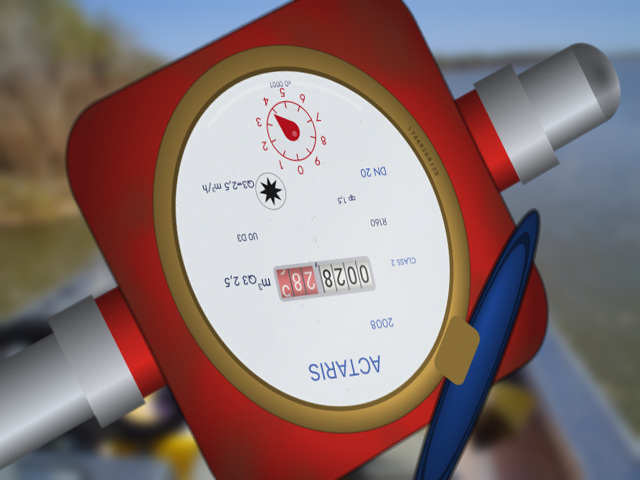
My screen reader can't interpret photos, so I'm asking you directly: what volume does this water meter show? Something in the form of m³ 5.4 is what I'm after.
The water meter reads m³ 28.2853
